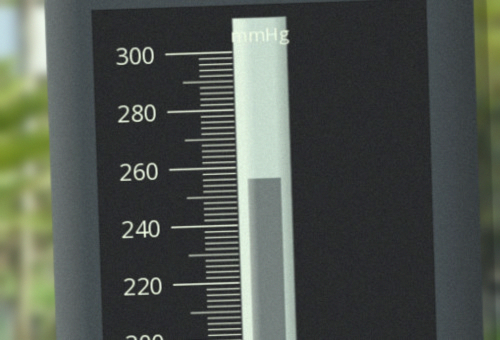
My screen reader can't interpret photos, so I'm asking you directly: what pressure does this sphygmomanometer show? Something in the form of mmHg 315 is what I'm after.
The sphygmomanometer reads mmHg 256
